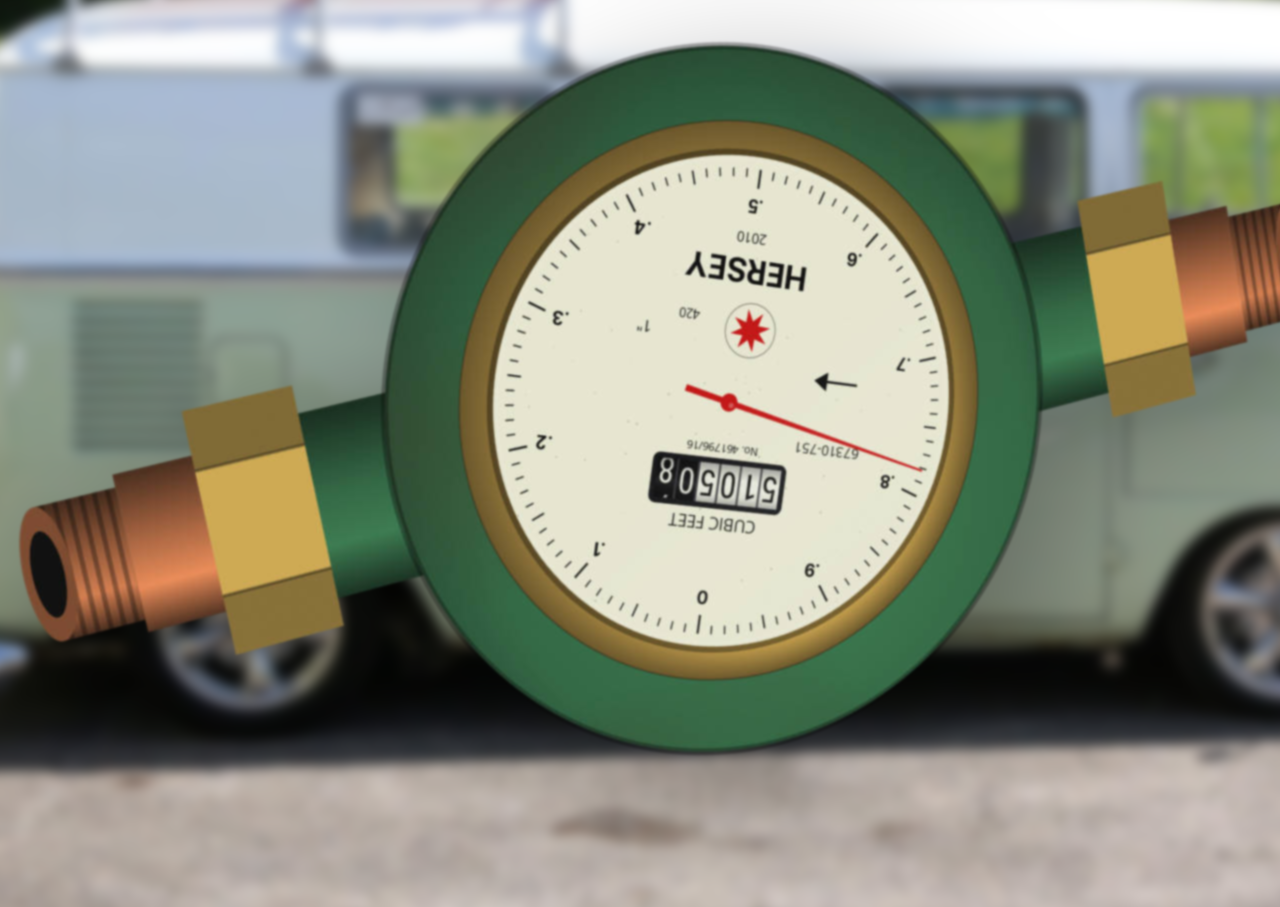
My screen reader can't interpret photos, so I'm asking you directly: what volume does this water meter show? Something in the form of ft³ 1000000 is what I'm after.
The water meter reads ft³ 510507.78
